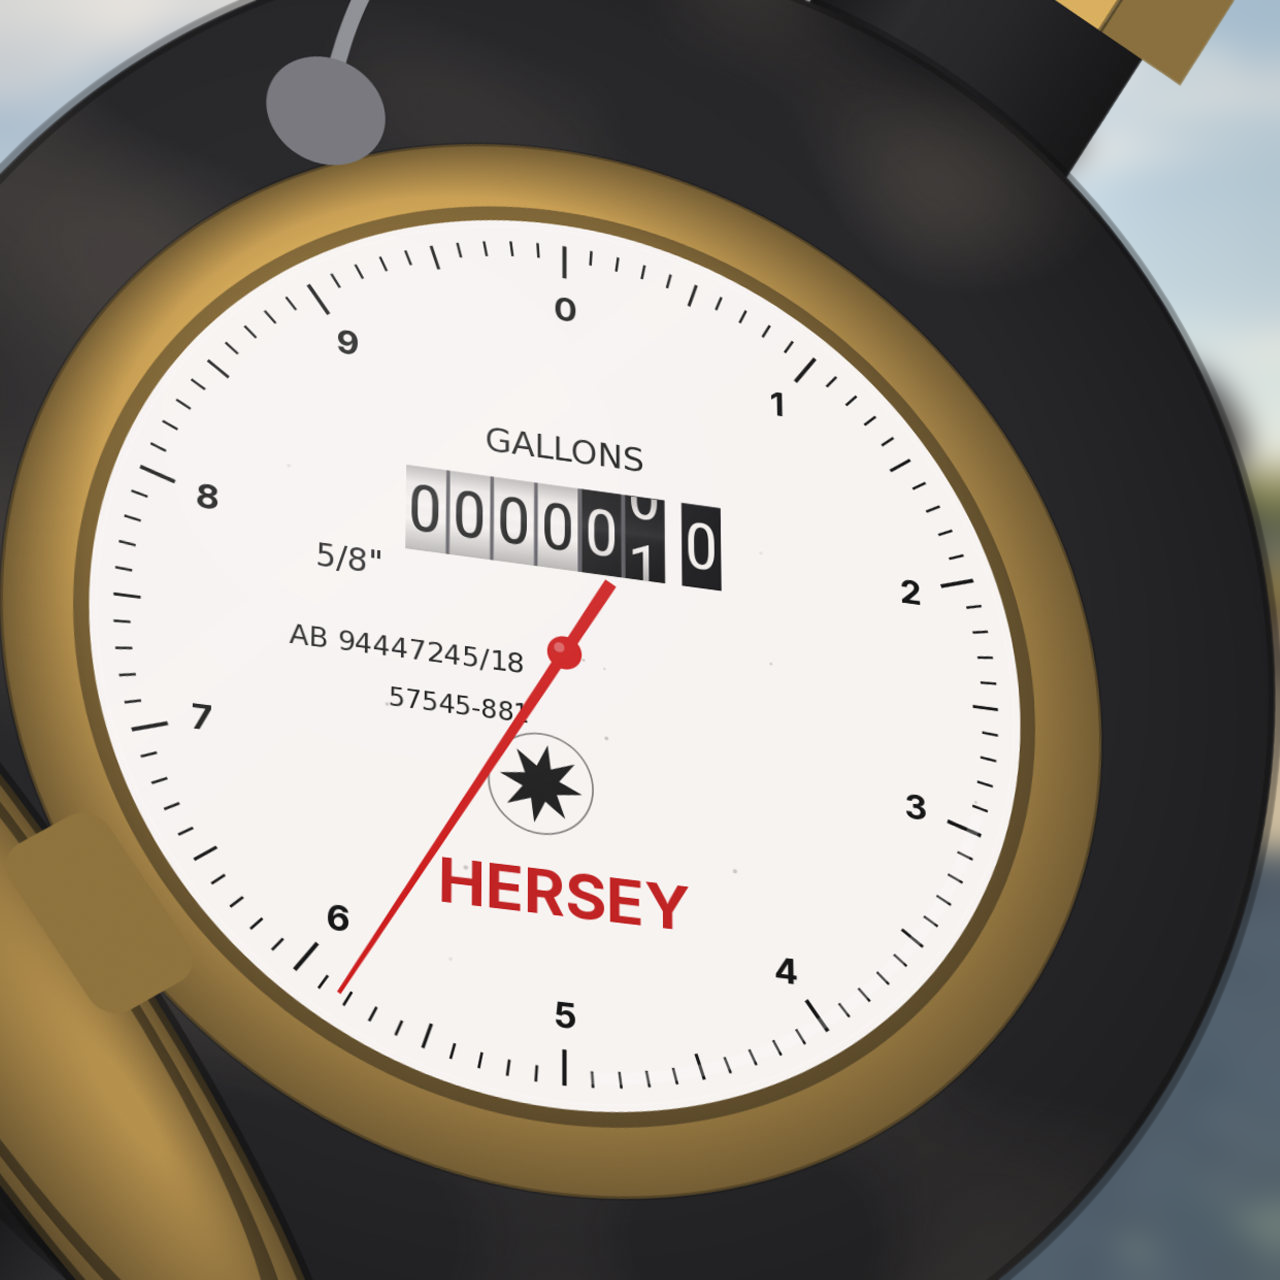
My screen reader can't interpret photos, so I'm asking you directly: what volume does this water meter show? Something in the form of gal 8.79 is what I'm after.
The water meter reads gal 5.8
